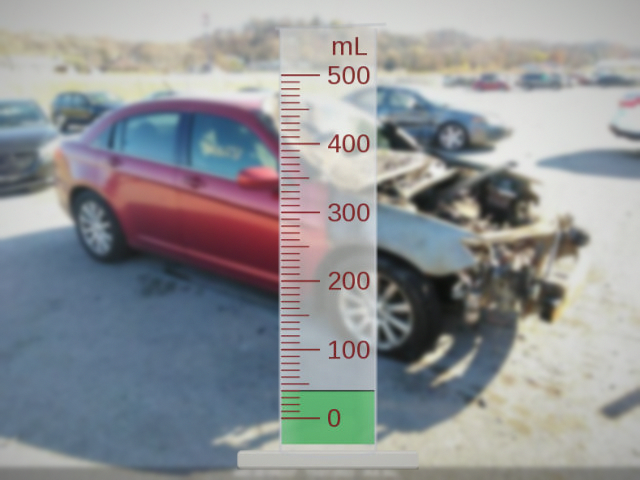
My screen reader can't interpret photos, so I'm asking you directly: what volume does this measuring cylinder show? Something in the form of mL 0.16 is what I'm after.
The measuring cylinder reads mL 40
